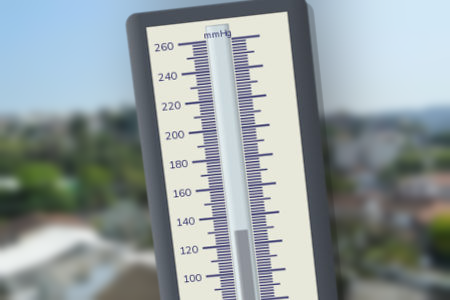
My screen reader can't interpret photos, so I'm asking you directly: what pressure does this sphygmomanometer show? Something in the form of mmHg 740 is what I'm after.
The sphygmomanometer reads mmHg 130
